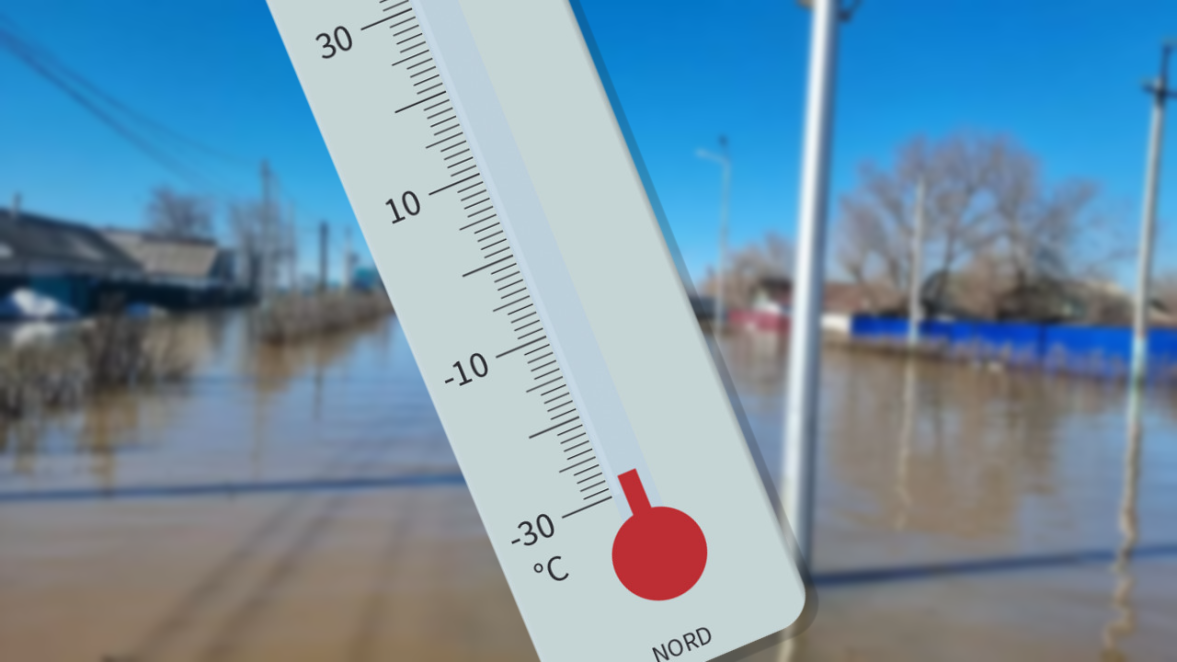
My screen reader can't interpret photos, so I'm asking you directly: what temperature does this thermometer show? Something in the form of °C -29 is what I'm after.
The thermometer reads °C -28
